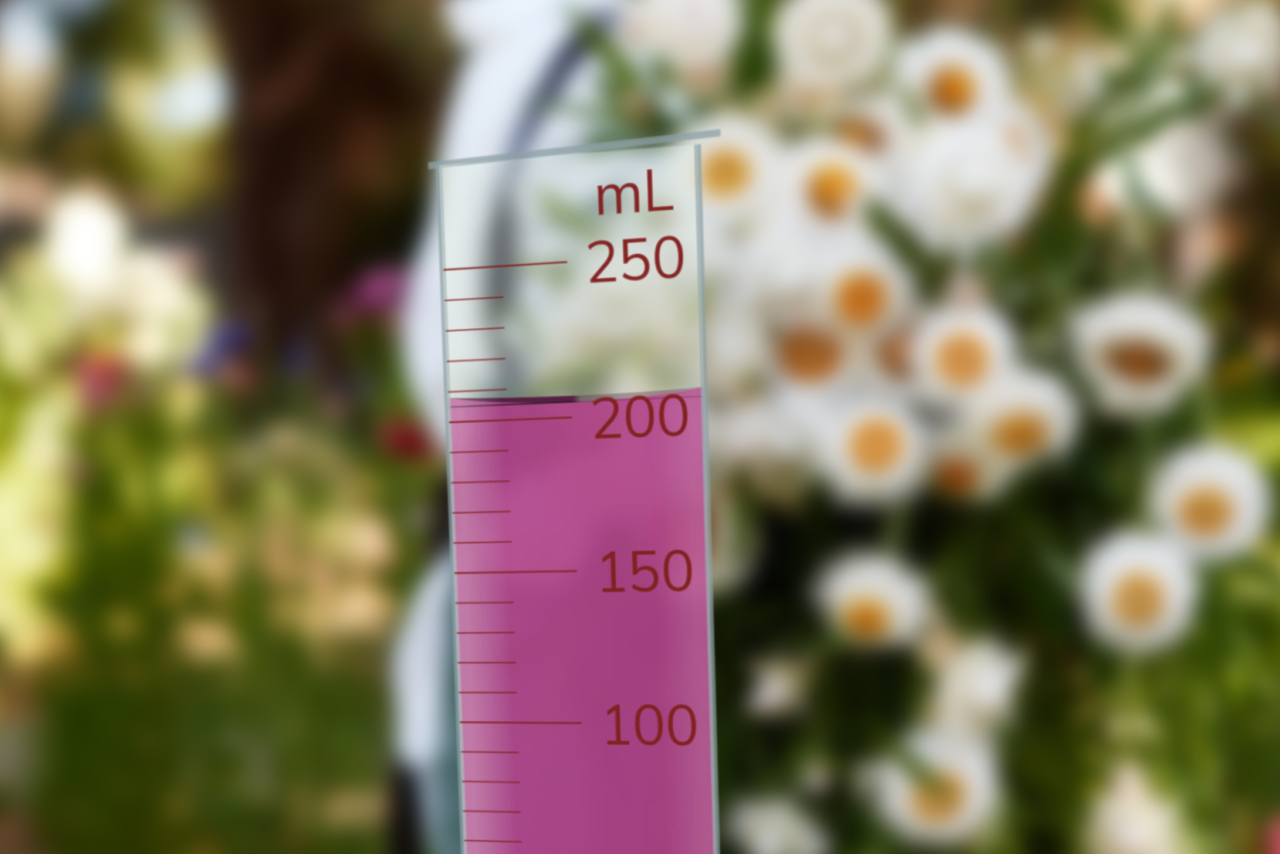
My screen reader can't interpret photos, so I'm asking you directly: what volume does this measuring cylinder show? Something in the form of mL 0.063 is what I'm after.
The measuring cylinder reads mL 205
